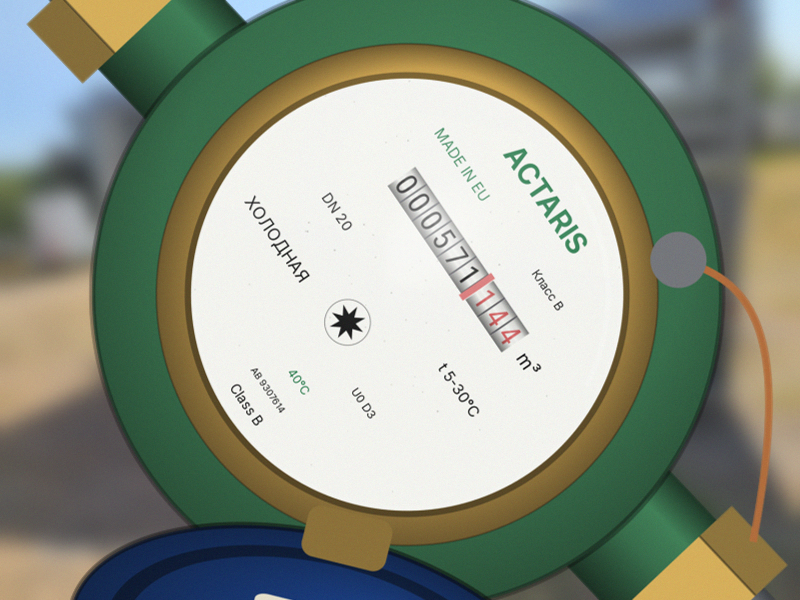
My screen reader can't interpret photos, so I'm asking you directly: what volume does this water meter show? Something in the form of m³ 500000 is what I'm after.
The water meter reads m³ 571.144
